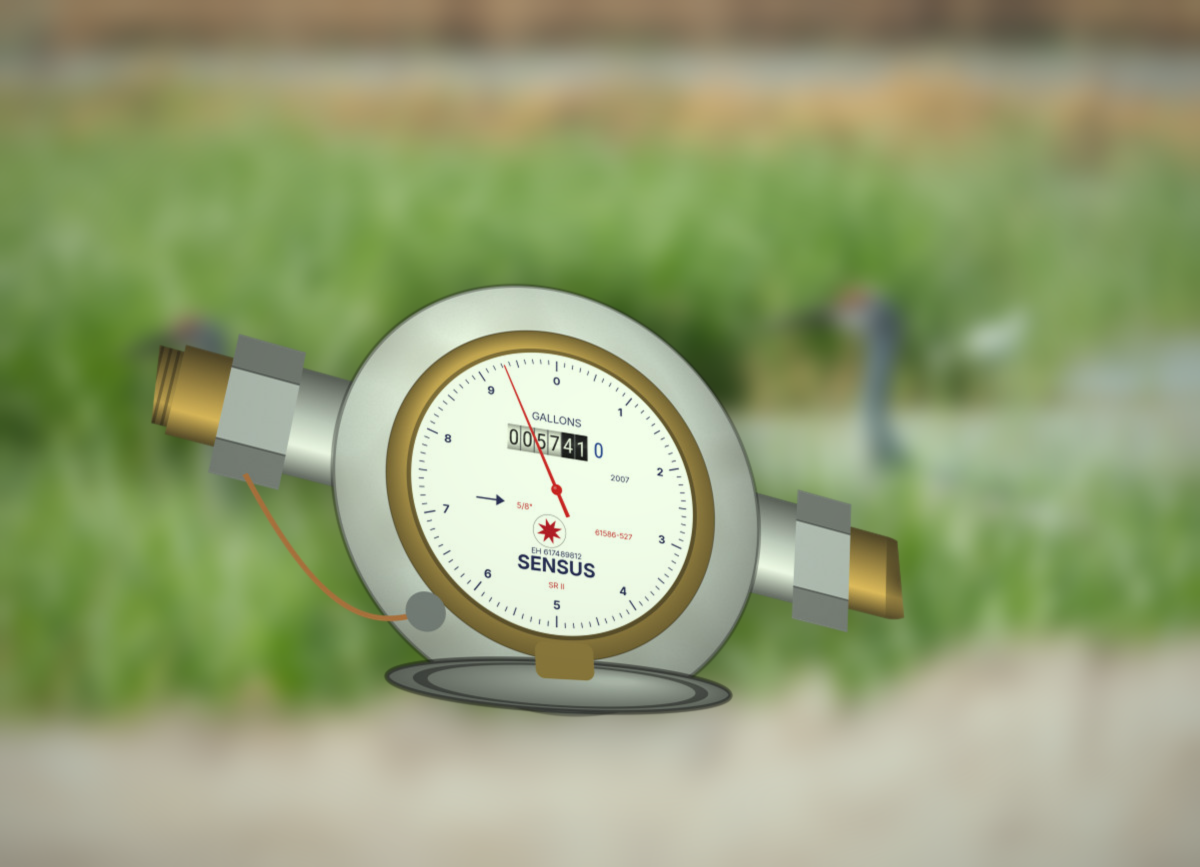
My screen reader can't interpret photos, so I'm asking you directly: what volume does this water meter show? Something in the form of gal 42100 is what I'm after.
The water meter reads gal 57409.3
